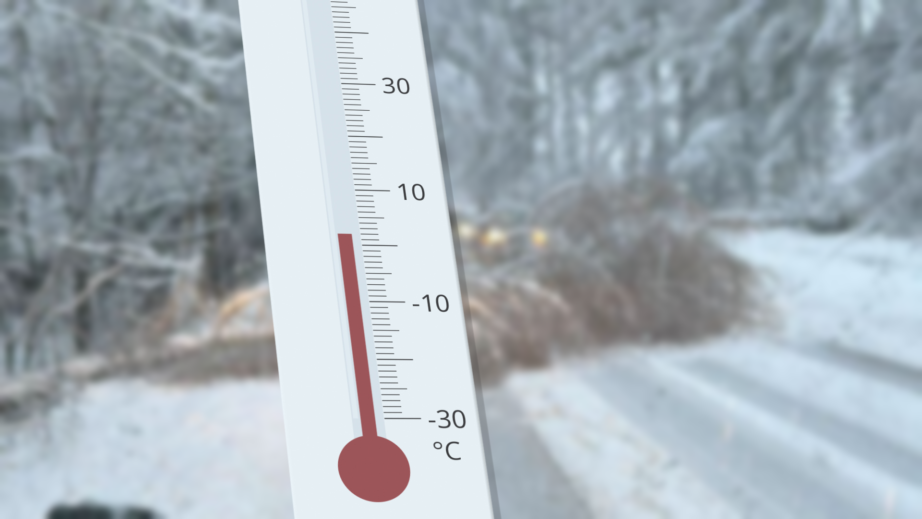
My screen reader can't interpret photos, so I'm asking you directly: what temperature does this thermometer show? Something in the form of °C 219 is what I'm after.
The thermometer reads °C 2
